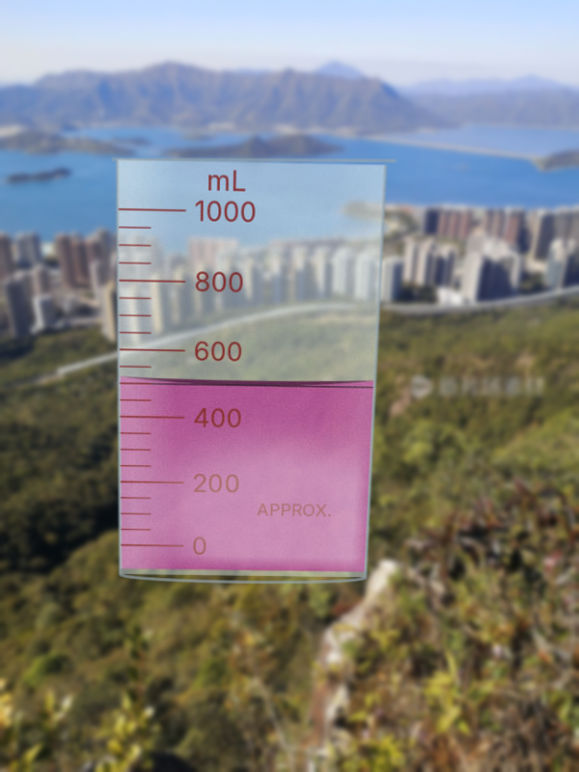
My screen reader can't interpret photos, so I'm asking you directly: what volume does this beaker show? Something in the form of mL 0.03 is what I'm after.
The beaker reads mL 500
